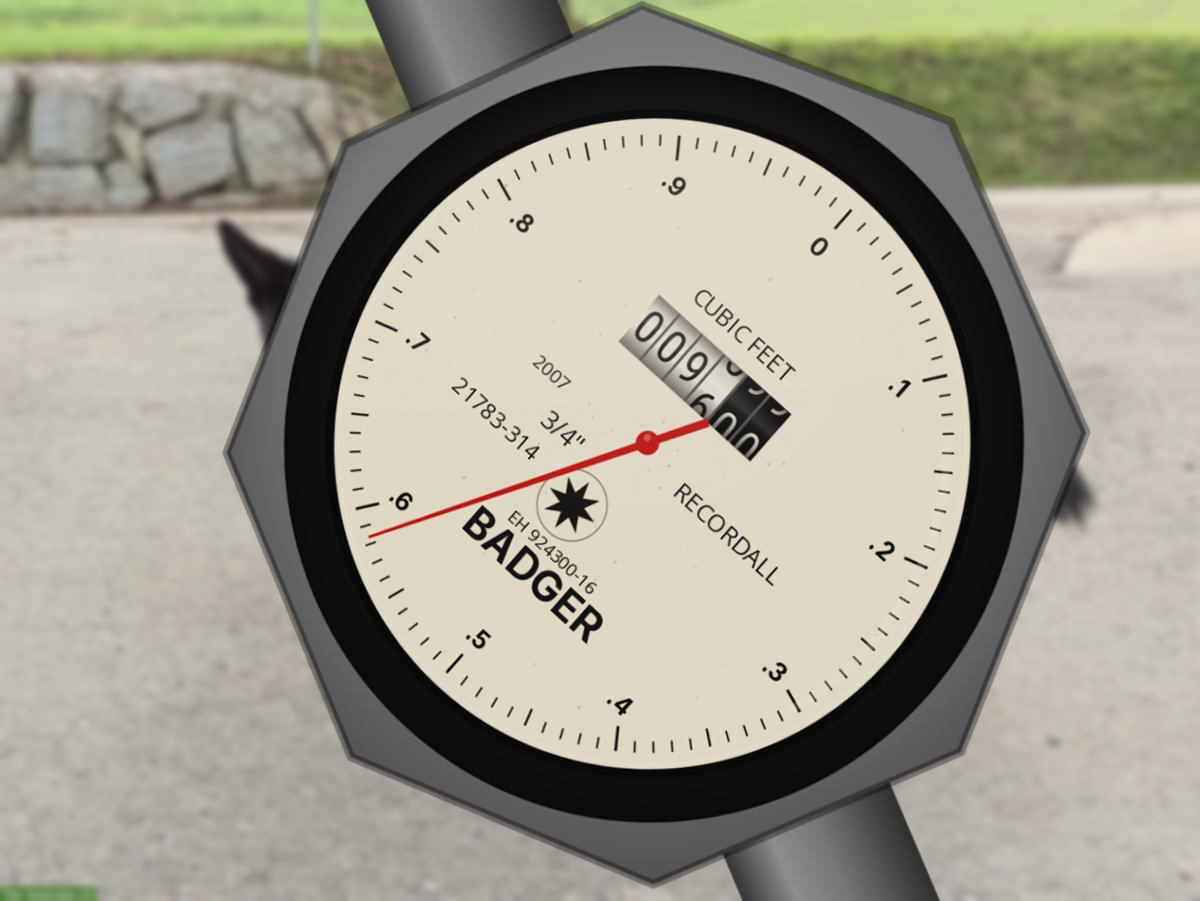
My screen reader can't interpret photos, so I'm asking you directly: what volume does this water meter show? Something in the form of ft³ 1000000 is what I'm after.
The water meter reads ft³ 9599.58
